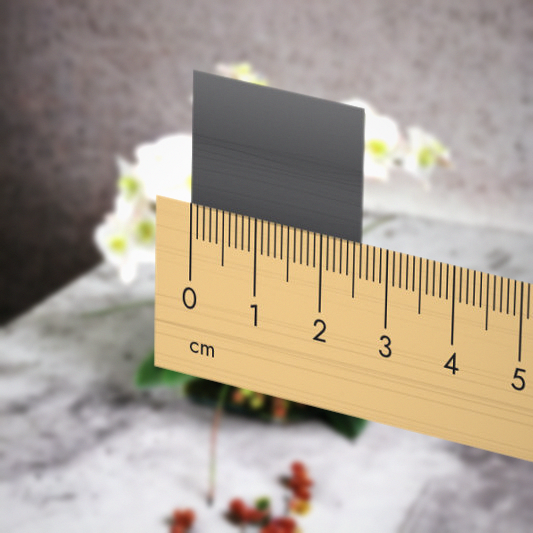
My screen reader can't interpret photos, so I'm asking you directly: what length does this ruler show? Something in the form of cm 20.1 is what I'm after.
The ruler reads cm 2.6
